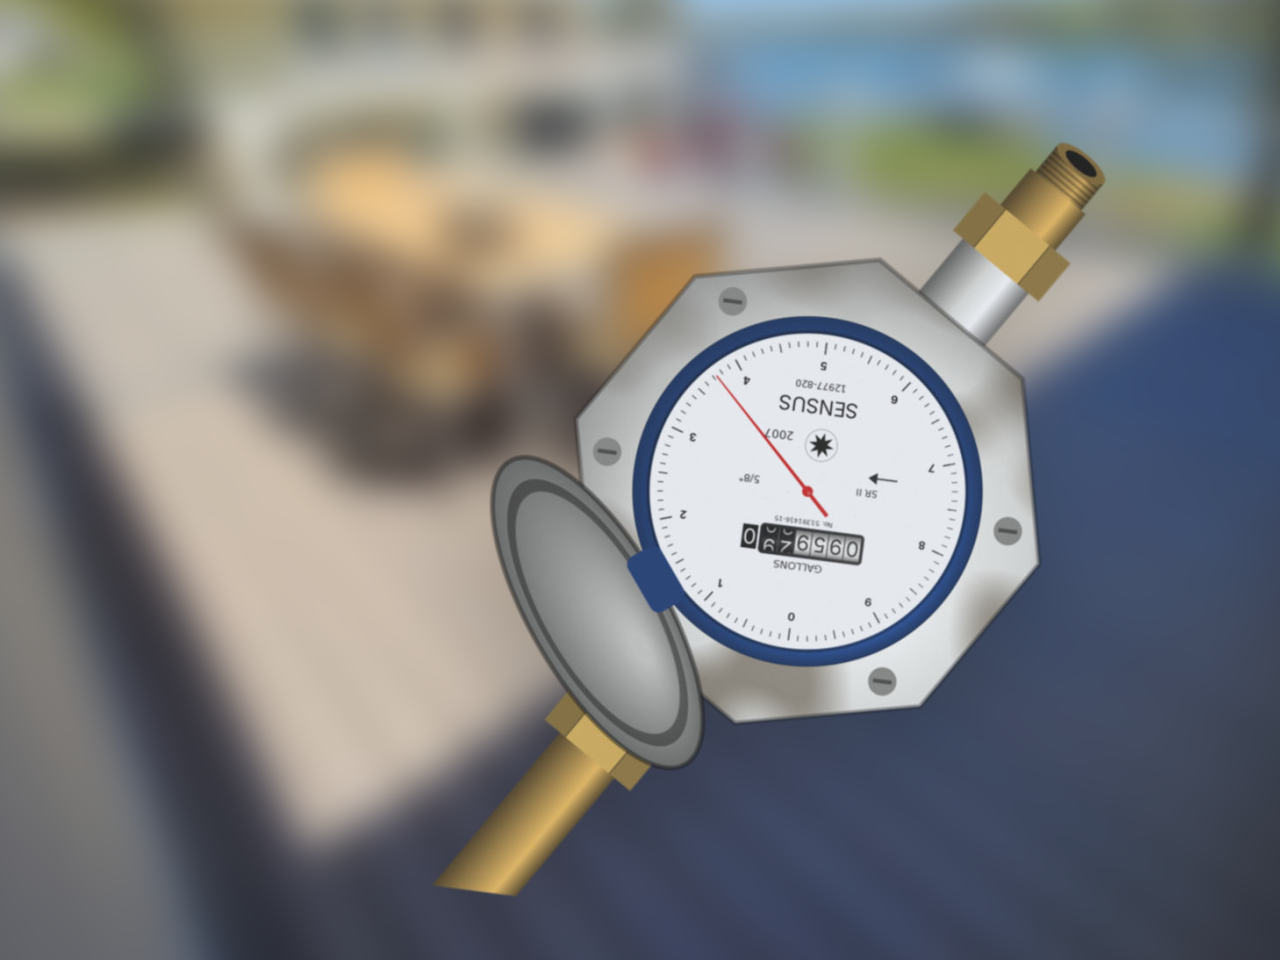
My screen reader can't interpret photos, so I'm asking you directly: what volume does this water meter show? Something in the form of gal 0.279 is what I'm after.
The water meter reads gal 959293.7
